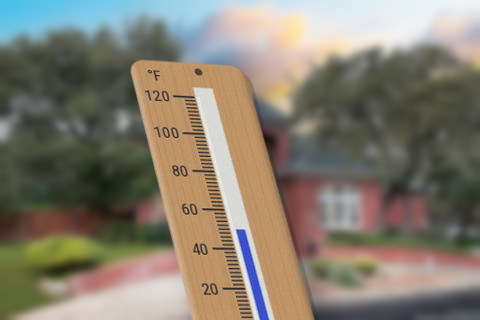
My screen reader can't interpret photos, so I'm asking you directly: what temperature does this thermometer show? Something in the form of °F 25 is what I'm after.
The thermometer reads °F 50
